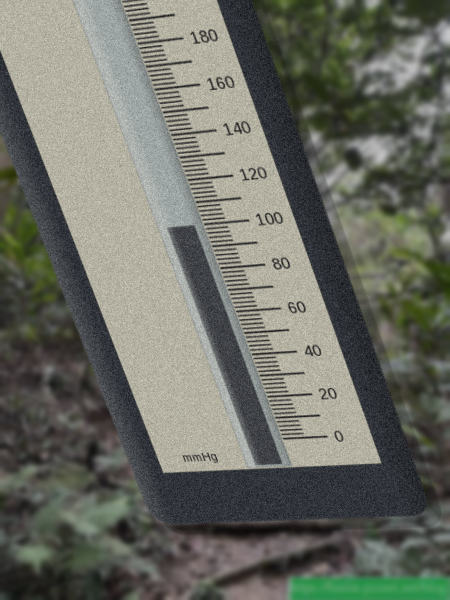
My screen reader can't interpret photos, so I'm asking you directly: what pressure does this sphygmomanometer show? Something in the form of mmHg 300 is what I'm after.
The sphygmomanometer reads mmHg 100
